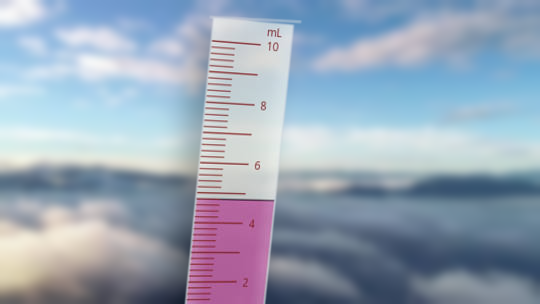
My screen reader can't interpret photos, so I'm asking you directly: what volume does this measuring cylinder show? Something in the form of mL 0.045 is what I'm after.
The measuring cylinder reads mL 4.8
